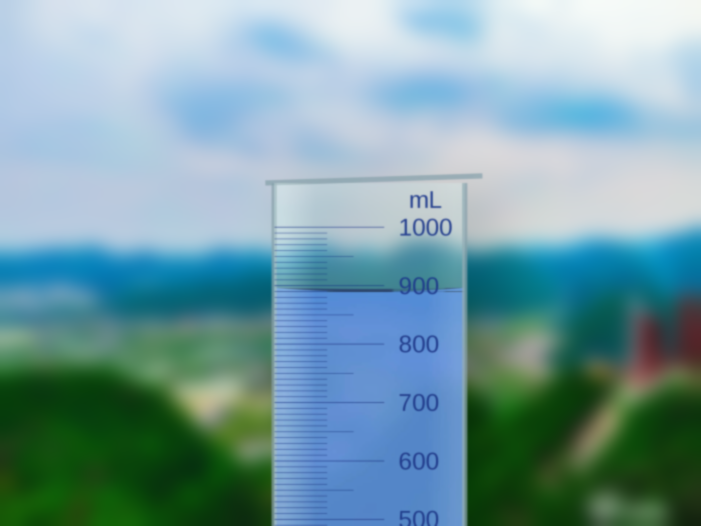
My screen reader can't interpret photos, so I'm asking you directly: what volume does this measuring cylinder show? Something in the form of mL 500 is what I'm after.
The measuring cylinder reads mL 890
